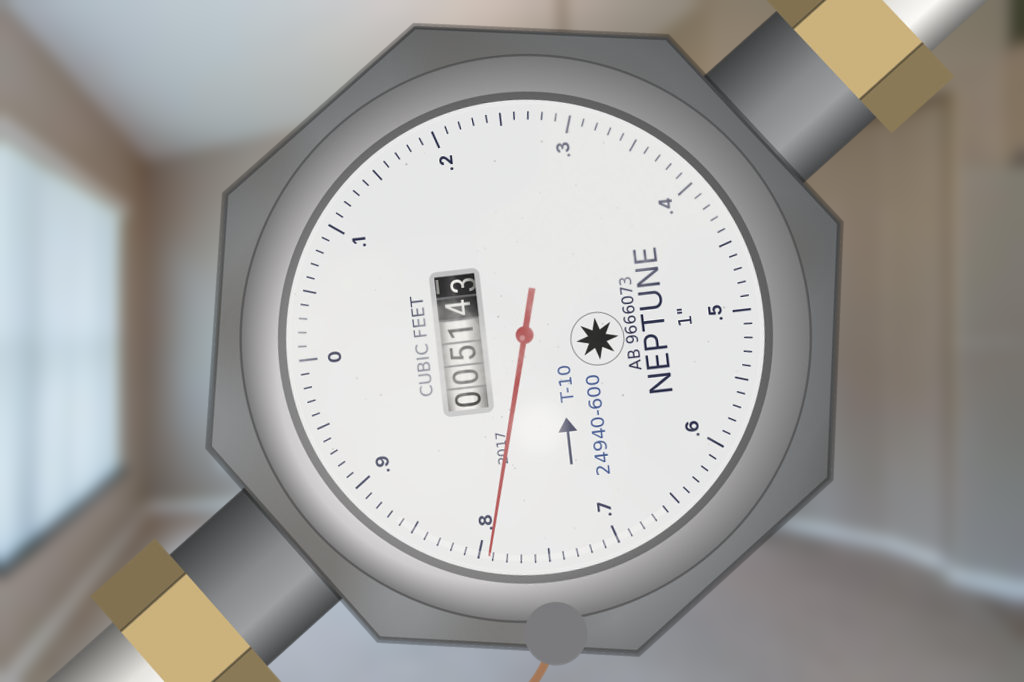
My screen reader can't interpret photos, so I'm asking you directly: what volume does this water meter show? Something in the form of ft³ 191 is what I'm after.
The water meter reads ft³ 5142.79
